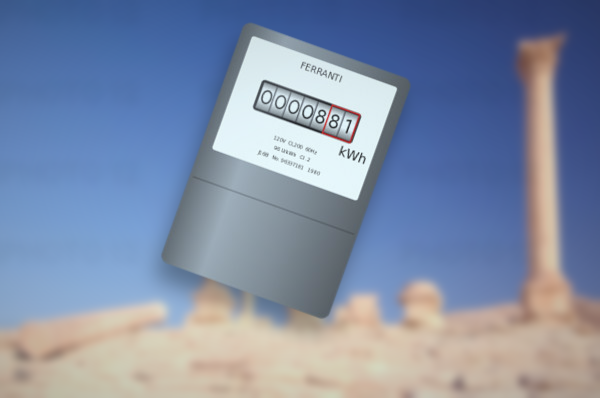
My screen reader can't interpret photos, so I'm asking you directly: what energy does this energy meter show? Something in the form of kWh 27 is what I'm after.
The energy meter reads kWh 8.81
